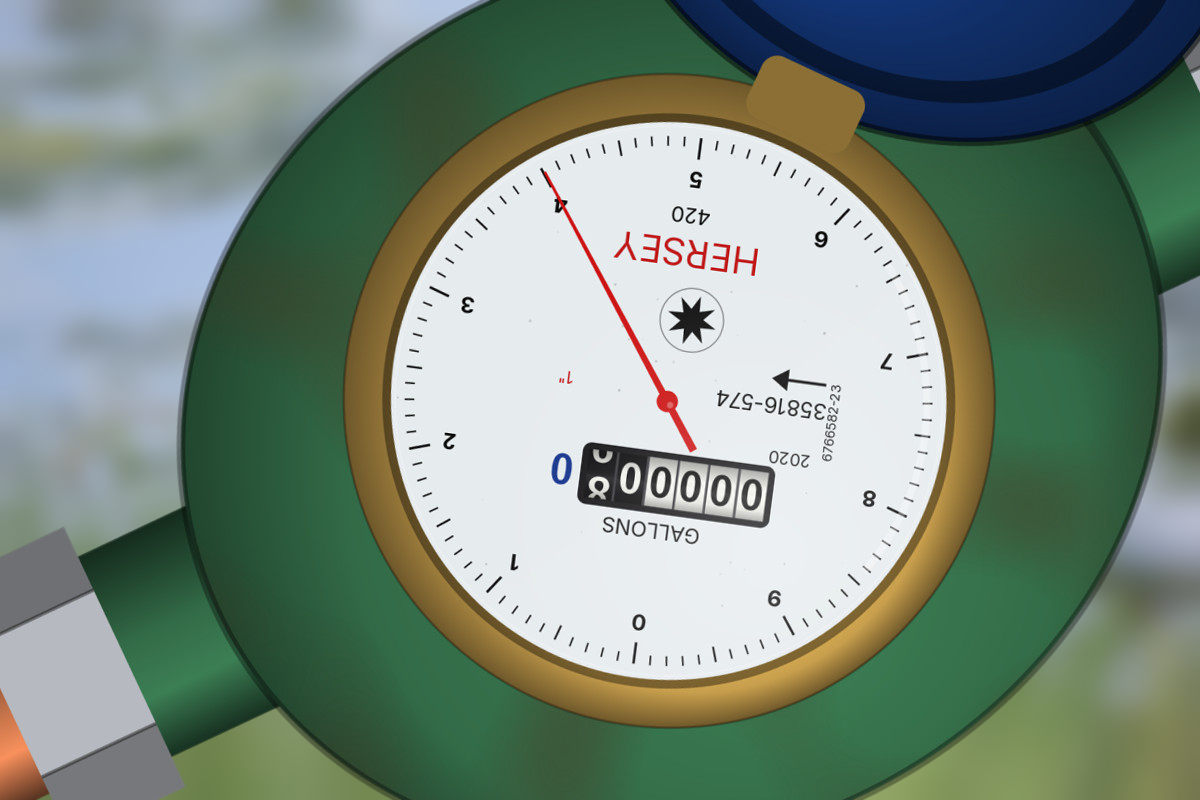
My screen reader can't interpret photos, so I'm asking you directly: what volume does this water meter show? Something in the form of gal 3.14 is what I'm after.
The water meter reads gal 84.0
